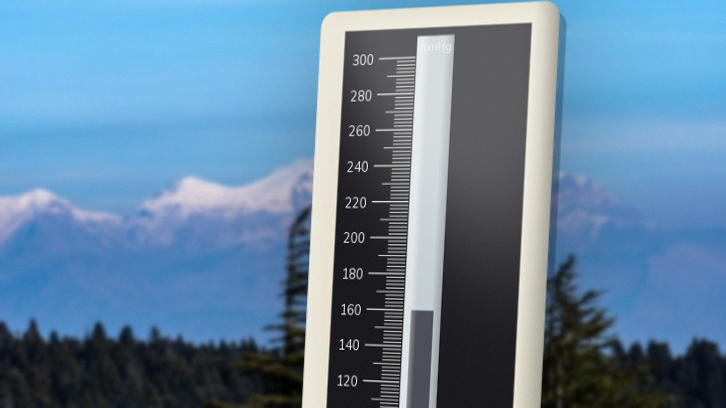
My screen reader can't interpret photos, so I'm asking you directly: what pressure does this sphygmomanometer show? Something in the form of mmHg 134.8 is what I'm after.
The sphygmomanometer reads mmHg 160
